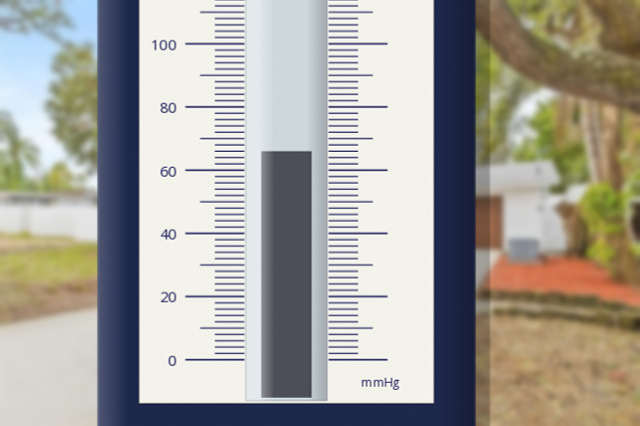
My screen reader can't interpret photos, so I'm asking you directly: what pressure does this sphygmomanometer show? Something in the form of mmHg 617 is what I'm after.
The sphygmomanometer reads mmHg 66
